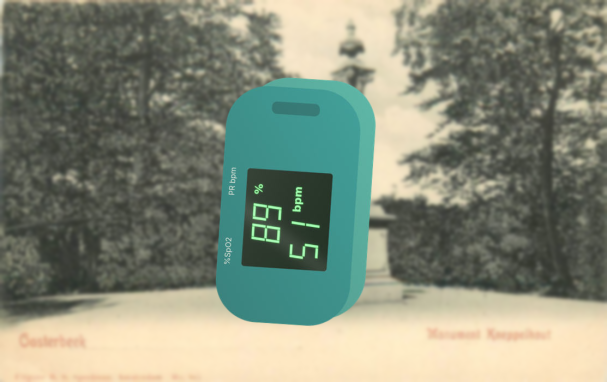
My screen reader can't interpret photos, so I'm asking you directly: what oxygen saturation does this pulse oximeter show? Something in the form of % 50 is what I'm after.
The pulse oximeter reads % 89
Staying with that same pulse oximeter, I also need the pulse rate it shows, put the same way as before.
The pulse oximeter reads bpm 51
